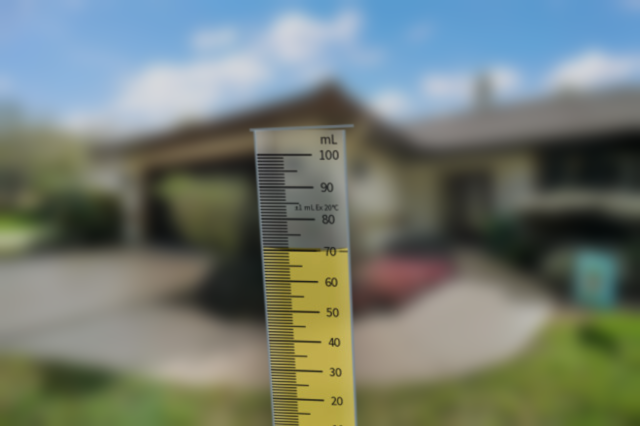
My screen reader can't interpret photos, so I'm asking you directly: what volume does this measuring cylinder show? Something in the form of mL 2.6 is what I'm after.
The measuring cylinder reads mL 70
